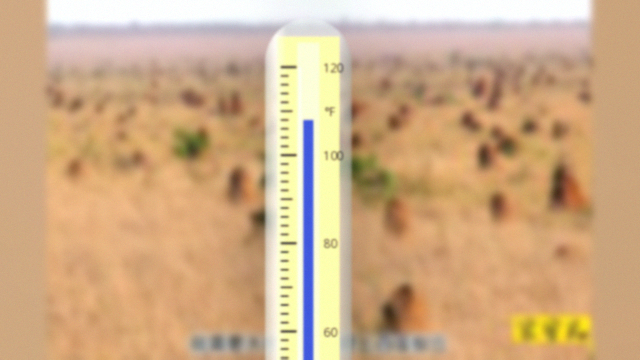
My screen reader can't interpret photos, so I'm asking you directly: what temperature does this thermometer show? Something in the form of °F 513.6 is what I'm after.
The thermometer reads °F 108
